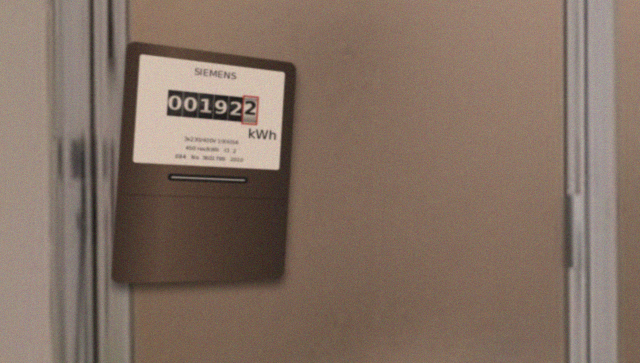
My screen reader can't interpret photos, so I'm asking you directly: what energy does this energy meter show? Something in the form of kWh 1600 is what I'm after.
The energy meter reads kWh 192.2
